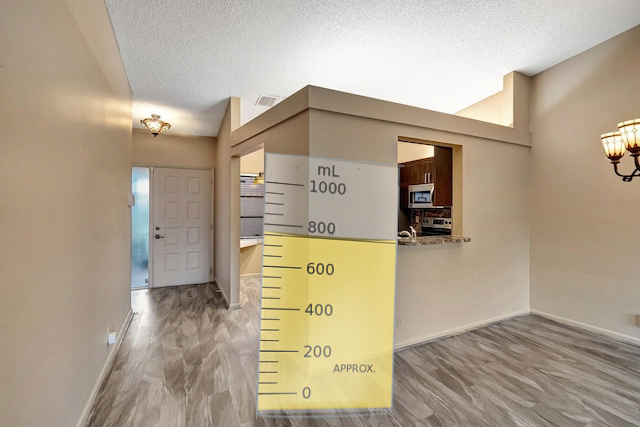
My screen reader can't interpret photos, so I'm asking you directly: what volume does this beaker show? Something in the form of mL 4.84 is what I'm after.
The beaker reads mL 750
